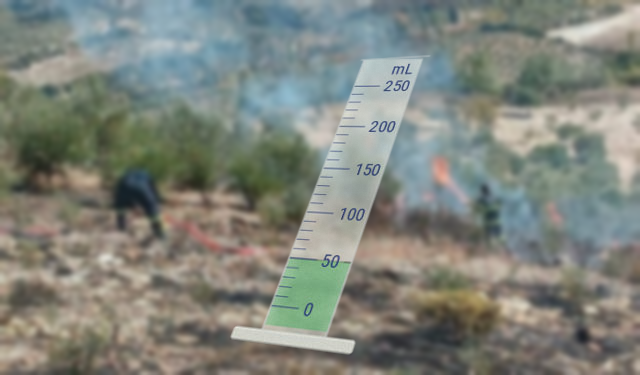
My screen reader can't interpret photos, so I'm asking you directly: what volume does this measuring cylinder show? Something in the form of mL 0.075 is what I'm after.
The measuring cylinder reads mL 50
